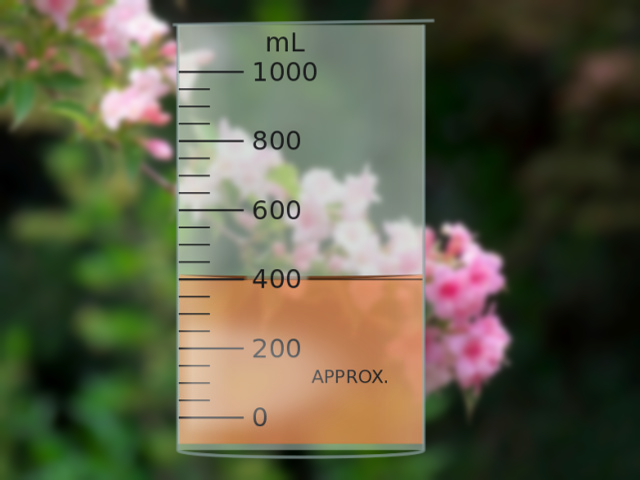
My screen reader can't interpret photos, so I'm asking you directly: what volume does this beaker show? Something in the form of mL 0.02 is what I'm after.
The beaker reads mL 400
